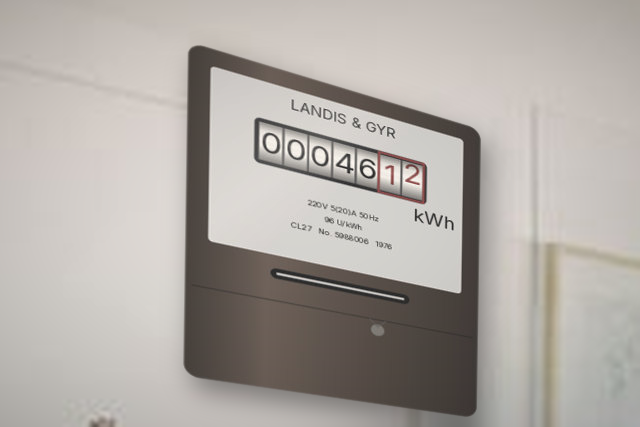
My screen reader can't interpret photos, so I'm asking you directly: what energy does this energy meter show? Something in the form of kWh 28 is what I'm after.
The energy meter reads kWh 46.12
